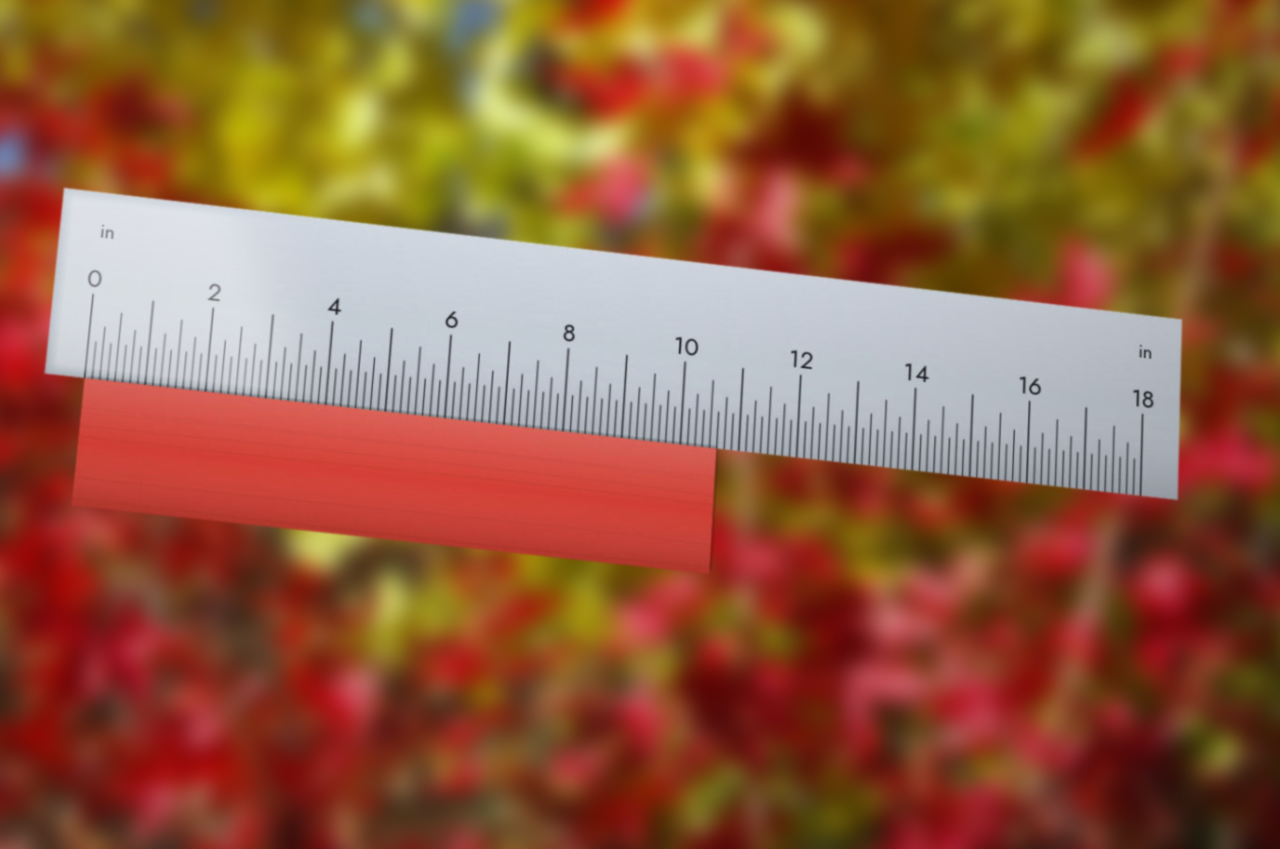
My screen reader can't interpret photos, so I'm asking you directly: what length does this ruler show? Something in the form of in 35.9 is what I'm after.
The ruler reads in 10.625
